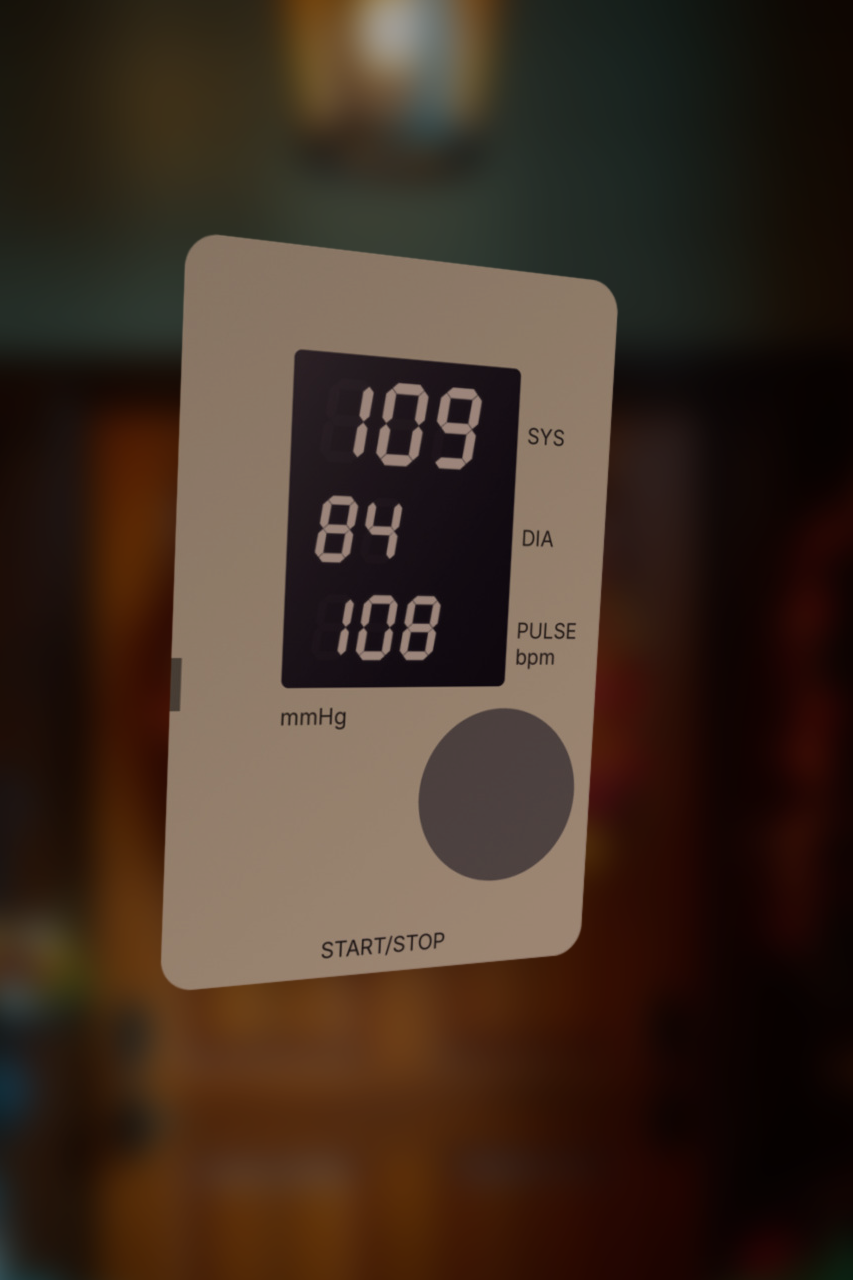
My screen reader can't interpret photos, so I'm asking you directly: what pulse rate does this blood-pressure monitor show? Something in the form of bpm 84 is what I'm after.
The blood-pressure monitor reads bpm 108
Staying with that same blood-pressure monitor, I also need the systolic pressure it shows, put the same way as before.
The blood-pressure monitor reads mmHg 109
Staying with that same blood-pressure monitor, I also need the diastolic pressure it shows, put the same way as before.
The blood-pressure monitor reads mmHg 84
